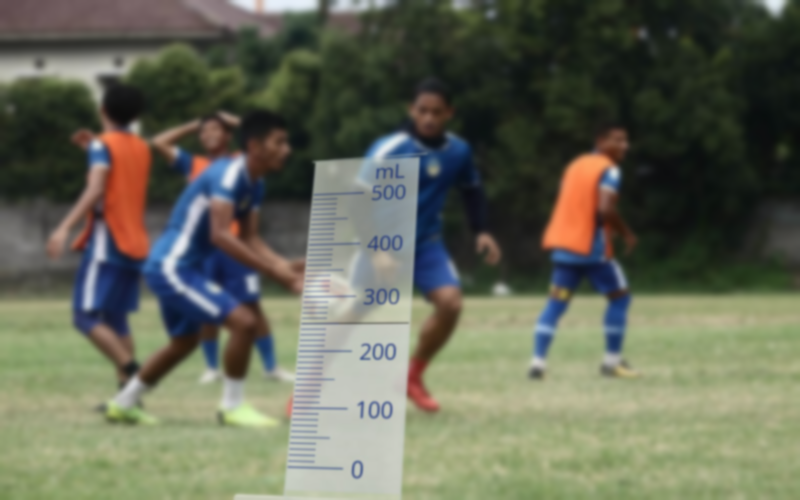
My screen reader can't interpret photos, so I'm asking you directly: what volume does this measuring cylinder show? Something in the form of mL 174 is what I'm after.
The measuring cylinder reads mL 250
